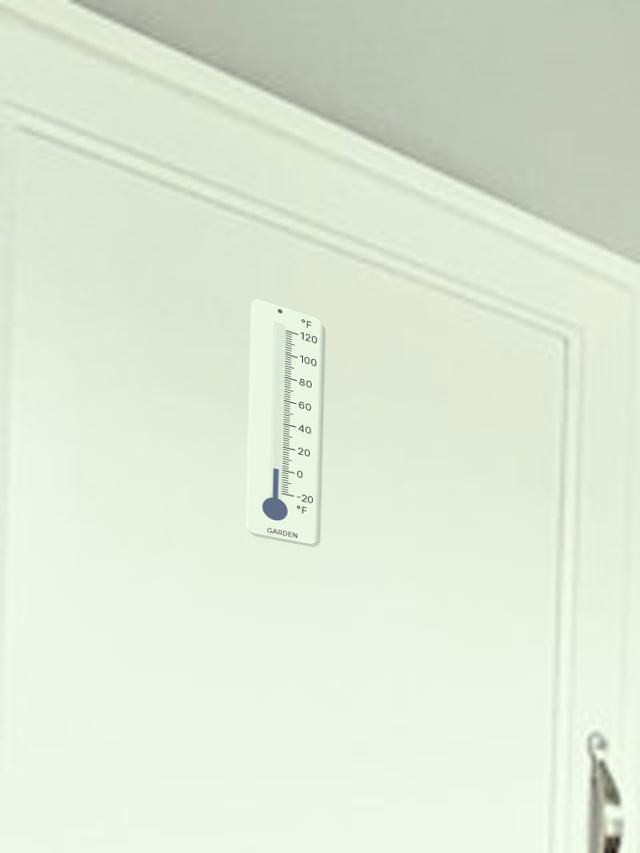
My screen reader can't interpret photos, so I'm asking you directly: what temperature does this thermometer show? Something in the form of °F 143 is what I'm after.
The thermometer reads °F 0
